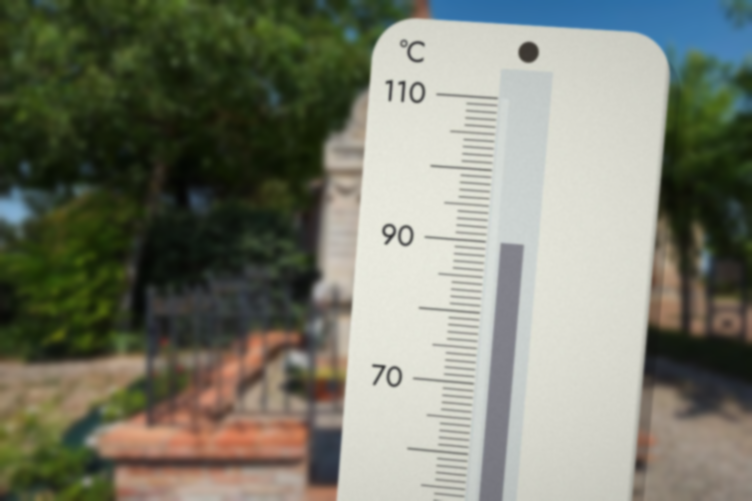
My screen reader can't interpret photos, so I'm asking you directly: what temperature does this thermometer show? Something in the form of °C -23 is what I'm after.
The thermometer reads °C 90
